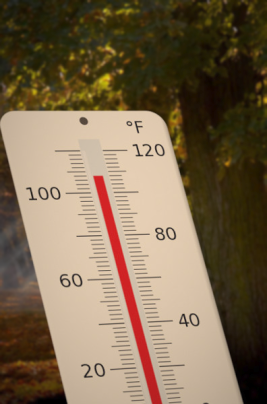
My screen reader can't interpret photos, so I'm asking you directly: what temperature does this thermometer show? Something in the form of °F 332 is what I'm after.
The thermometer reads °F 108
